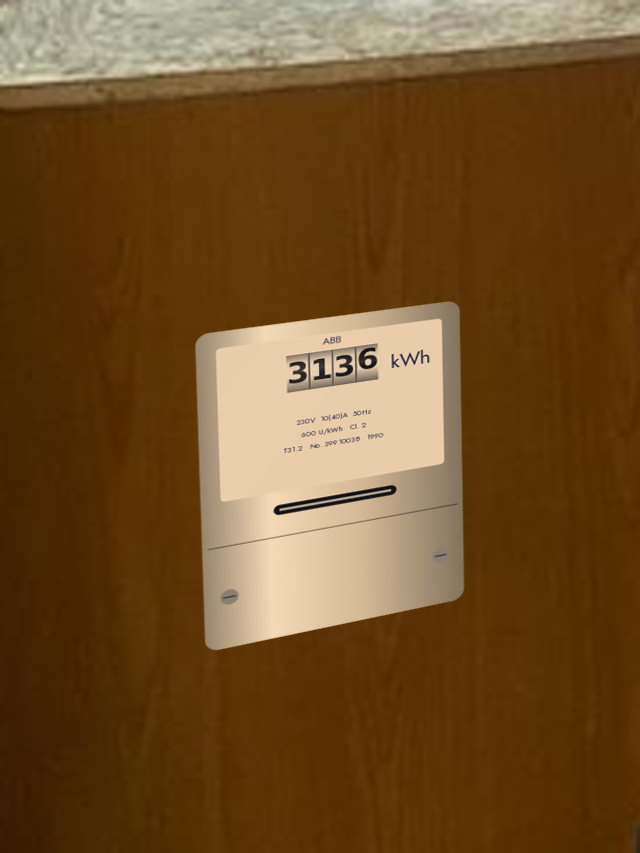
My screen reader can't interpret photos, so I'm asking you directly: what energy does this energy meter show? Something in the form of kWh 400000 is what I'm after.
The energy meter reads kWh 3136
